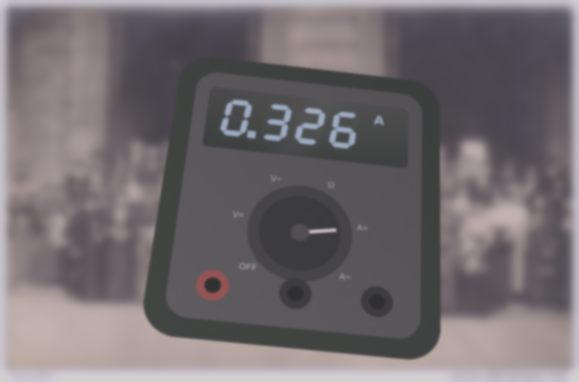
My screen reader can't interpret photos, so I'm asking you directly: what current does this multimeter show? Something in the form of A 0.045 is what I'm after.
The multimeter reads A 0.326
